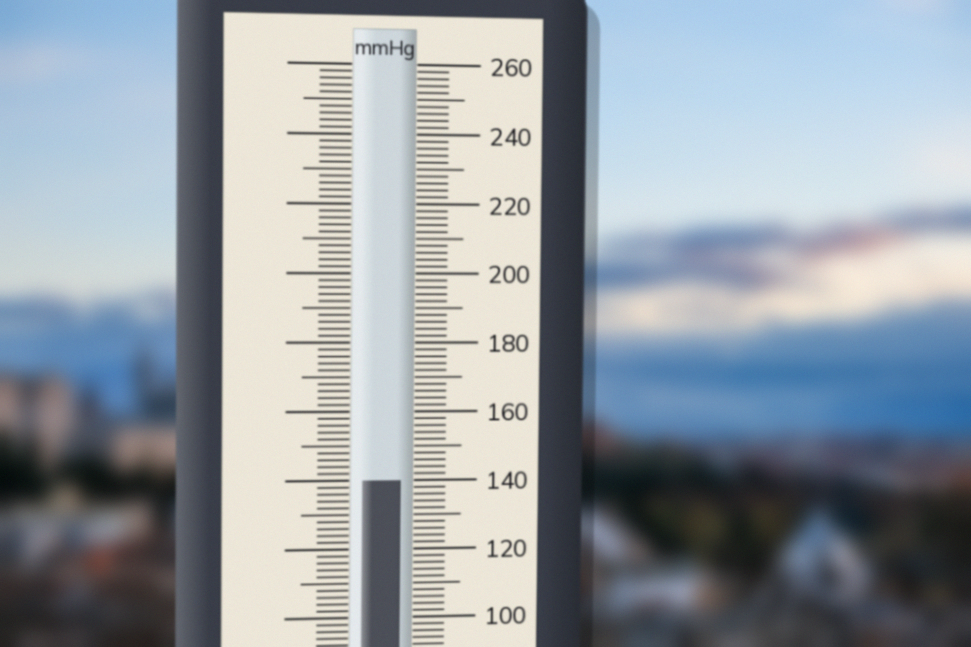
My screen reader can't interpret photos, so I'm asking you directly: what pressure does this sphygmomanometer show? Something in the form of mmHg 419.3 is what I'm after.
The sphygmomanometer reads mmHg 140
